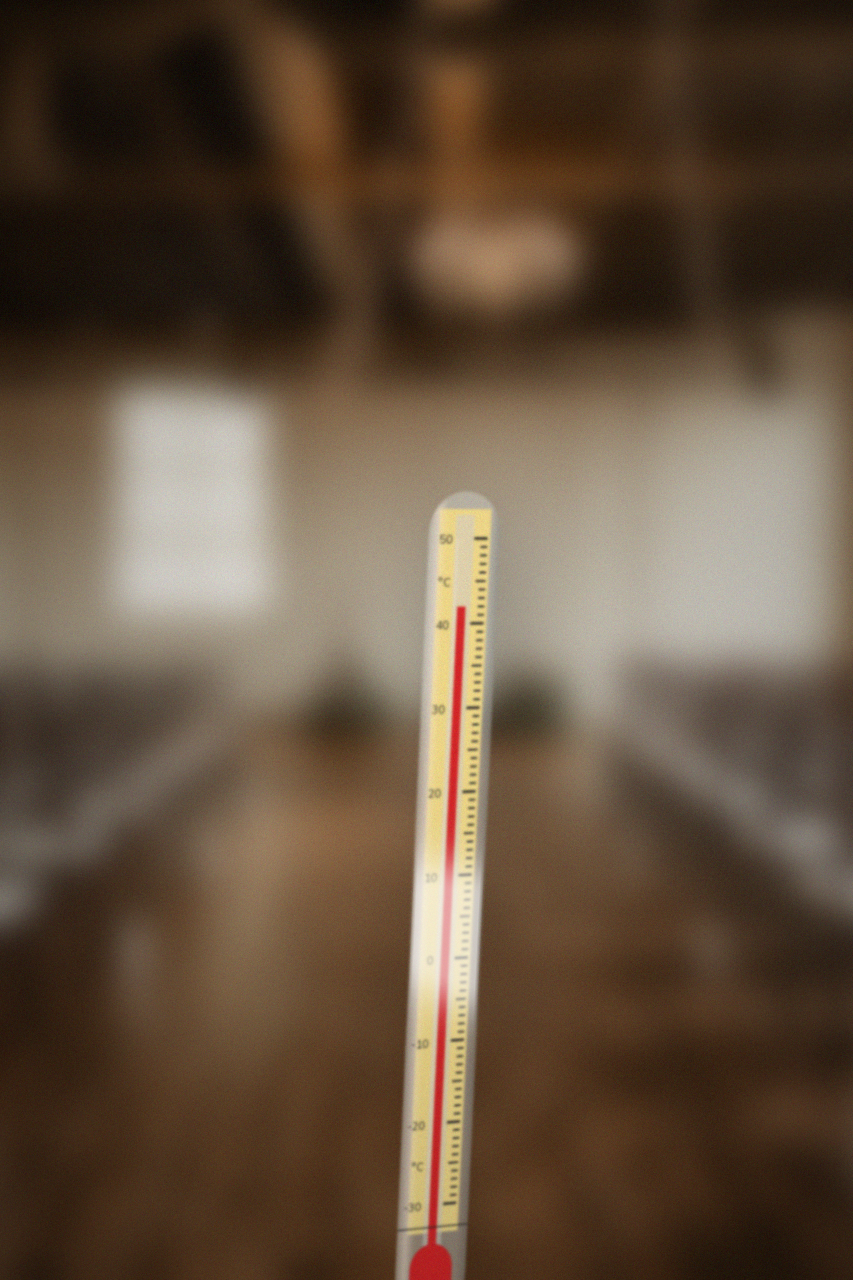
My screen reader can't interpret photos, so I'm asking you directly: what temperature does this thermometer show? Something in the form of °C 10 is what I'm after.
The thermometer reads °C 42
